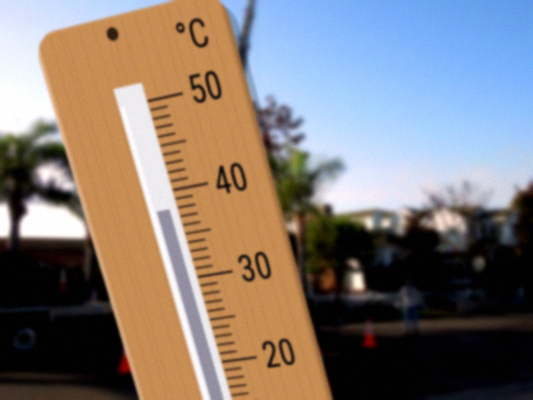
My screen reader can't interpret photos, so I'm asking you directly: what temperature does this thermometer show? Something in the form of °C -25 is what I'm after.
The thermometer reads °C 38
